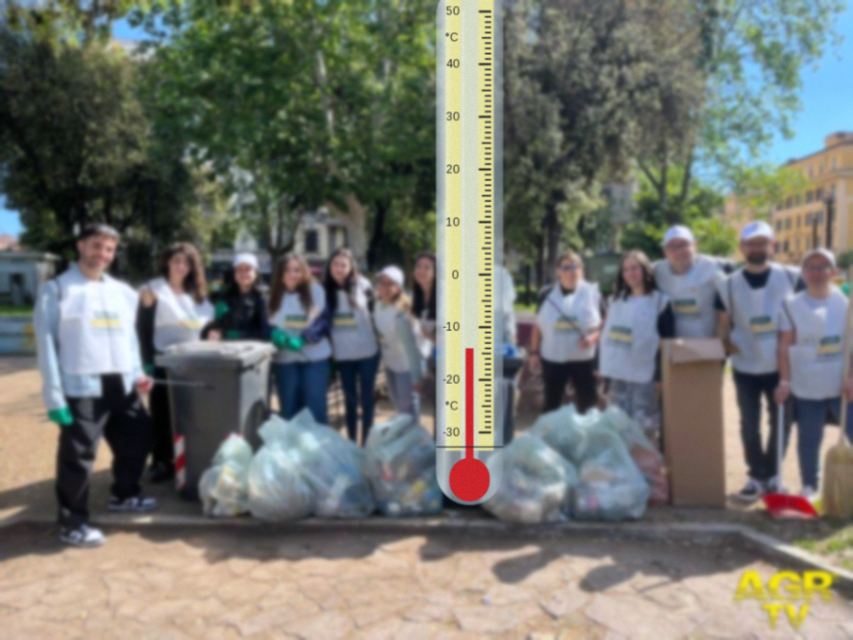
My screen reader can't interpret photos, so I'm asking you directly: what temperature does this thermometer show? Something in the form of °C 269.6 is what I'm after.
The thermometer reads °C -14
